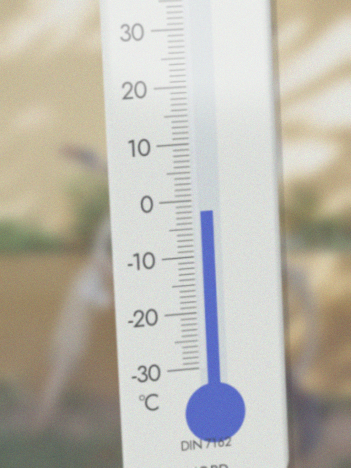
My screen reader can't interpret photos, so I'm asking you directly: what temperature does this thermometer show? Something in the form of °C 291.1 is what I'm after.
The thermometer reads °C -2
